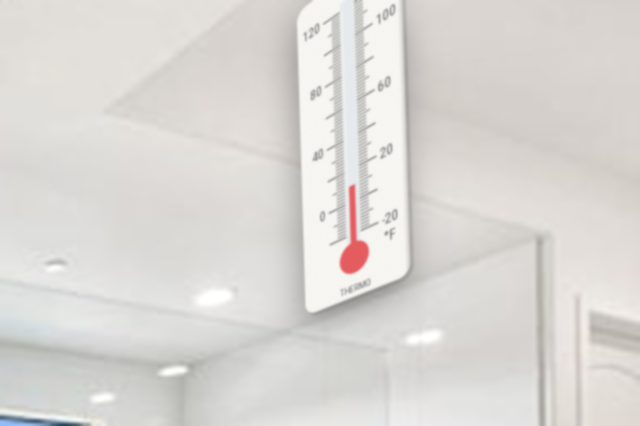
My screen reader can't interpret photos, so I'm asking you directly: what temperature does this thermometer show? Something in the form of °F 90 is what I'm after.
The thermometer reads °F 10
